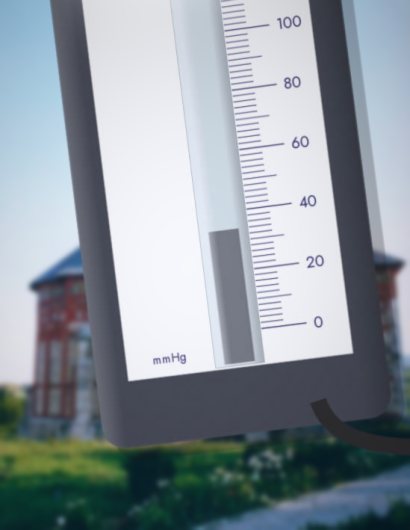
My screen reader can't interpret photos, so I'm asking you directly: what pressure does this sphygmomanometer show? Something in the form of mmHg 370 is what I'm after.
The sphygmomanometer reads mmHg 34
